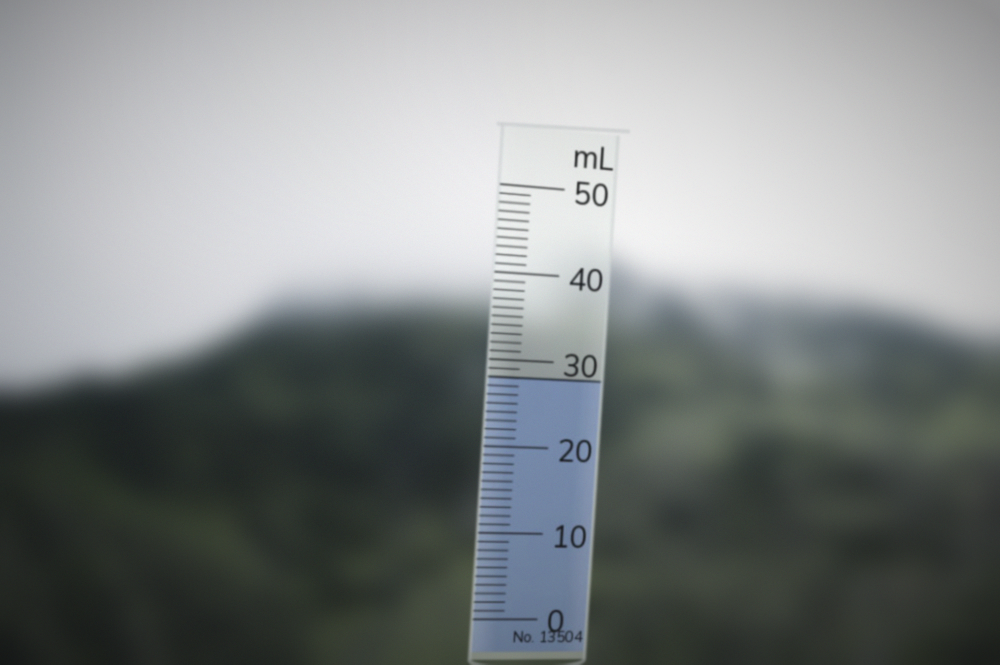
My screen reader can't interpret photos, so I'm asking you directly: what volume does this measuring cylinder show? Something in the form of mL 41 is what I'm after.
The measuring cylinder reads mL 28
